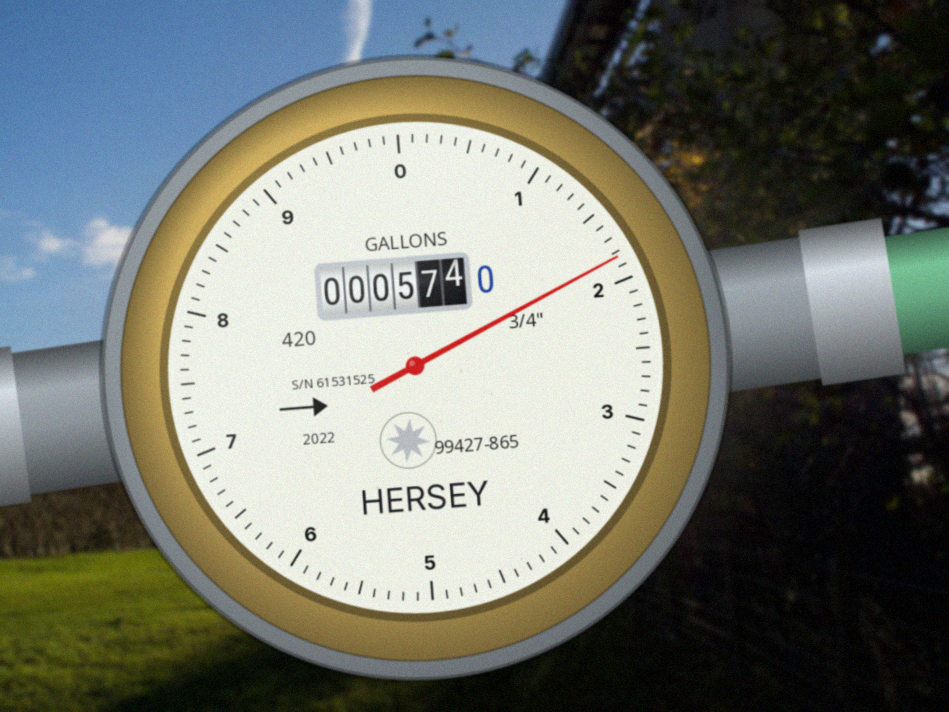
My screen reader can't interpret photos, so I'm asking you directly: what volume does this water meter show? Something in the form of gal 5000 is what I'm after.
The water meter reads gal 5741.8
